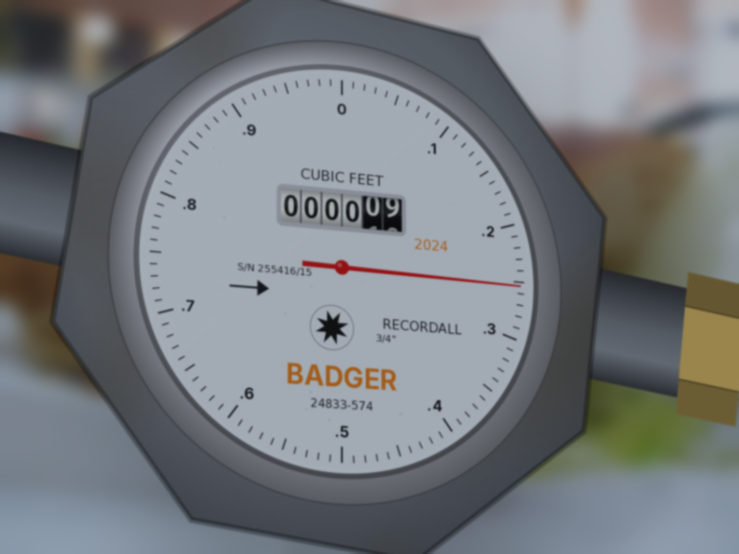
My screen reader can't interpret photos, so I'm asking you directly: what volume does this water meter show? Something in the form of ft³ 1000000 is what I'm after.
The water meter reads ft³ 9.25
